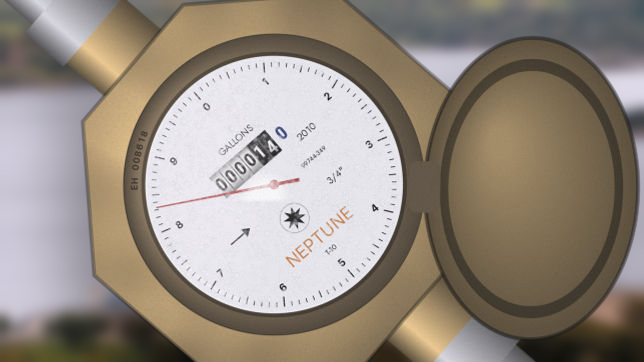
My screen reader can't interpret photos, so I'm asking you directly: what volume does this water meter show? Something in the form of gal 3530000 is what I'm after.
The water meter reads gal 138.3
